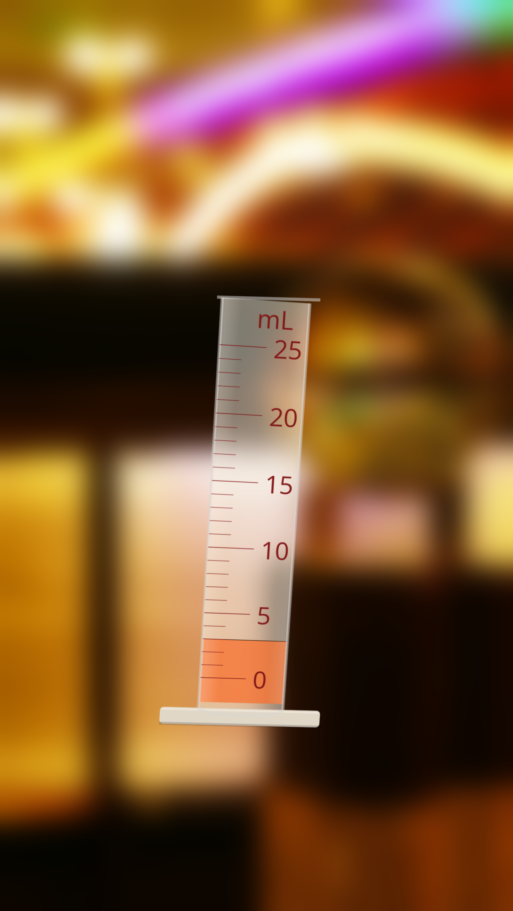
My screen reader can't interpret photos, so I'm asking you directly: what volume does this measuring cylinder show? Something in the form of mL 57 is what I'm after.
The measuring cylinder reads mL 3
